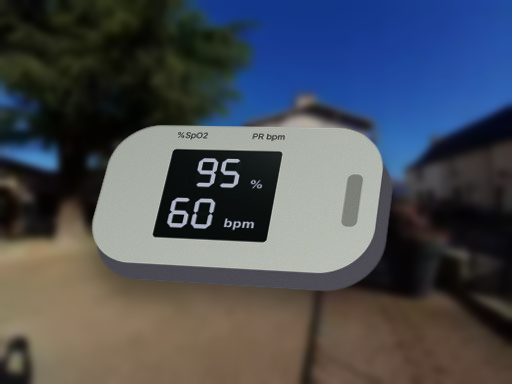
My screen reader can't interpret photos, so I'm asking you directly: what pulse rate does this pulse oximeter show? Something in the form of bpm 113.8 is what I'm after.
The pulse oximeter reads bpm 60
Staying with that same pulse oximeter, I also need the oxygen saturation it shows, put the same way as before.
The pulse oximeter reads % 95
